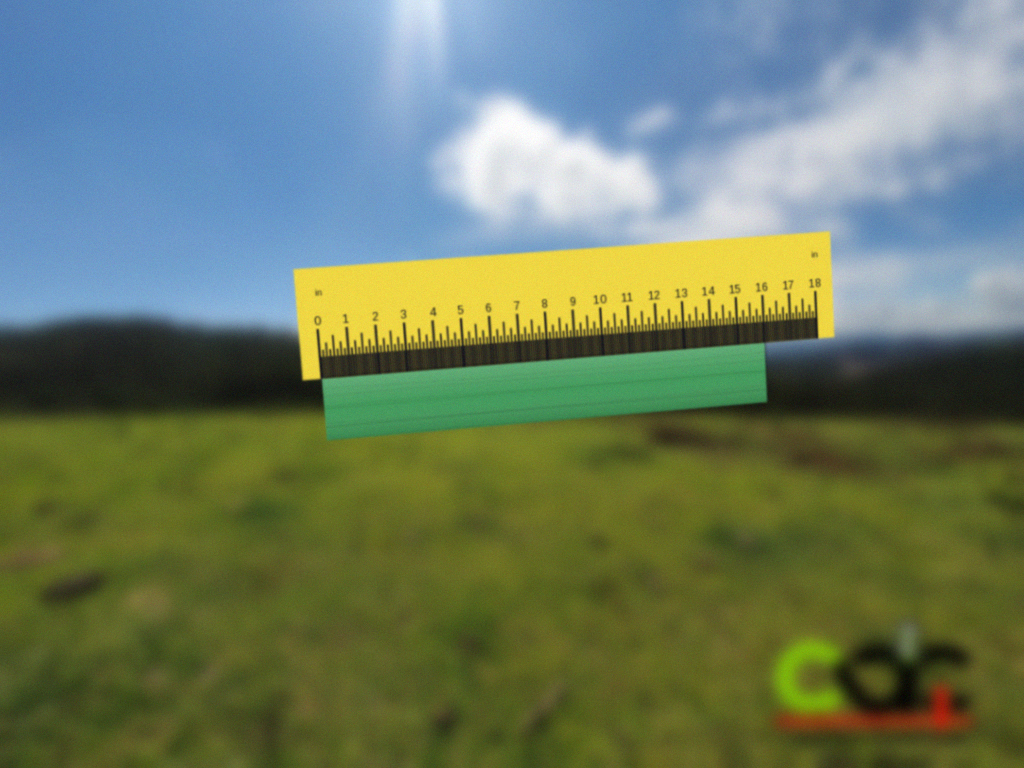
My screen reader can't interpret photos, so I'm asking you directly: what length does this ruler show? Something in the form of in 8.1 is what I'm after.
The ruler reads in 16
